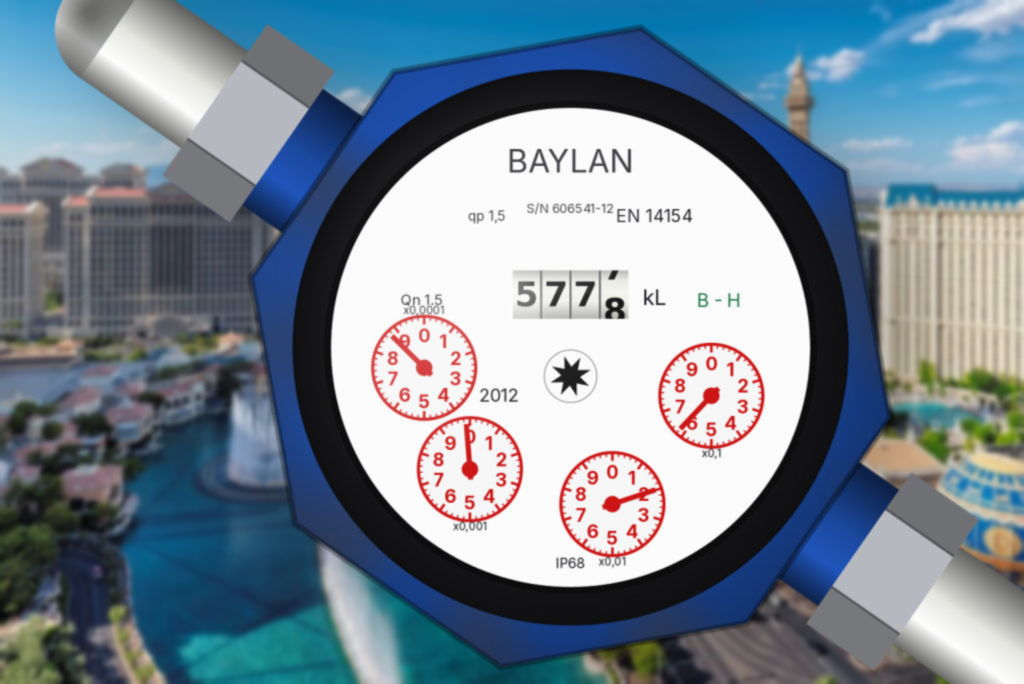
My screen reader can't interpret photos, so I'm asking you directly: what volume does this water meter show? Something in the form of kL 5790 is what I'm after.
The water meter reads kL 5777.6198
